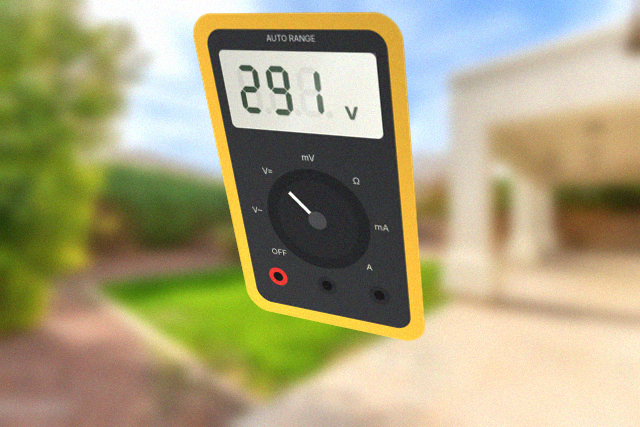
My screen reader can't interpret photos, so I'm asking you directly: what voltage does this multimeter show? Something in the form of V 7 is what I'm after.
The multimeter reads V 291
